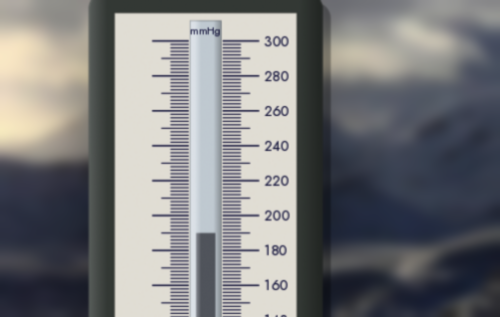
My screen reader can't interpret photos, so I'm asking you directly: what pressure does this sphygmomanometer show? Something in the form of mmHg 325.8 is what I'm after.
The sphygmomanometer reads mmHg 190
